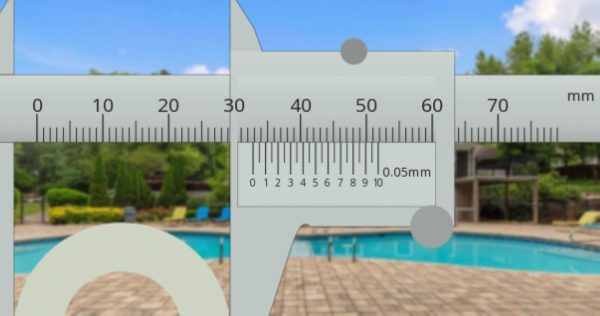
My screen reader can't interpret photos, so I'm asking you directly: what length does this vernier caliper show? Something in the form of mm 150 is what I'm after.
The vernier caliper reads mm 32.8
